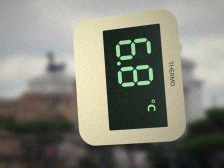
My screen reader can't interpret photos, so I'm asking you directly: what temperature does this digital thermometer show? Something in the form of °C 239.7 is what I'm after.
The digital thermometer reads °C 6.8
